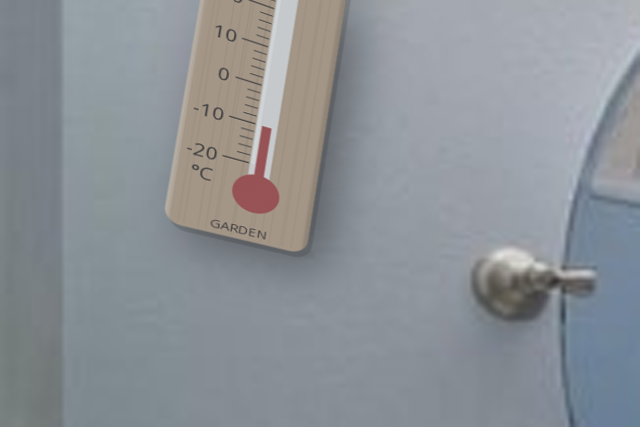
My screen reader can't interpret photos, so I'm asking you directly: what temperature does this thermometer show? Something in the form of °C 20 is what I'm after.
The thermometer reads °C -10
